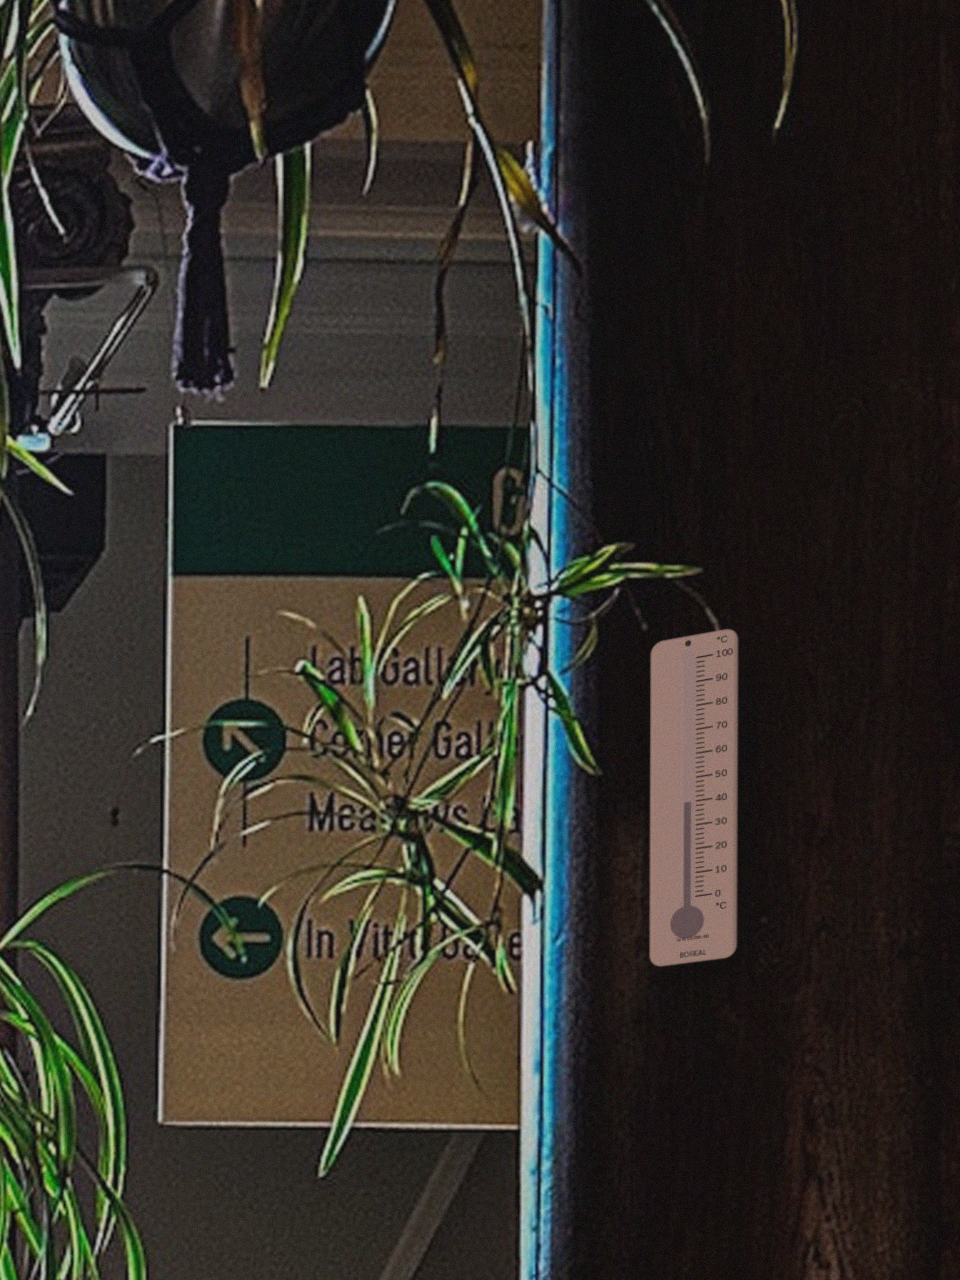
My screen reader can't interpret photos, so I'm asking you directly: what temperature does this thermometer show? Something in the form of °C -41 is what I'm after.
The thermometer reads °C 40
